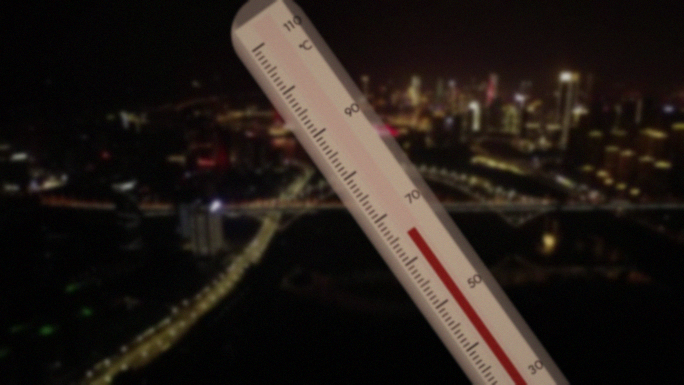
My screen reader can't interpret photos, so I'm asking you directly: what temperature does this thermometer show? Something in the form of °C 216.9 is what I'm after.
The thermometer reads °C 65
